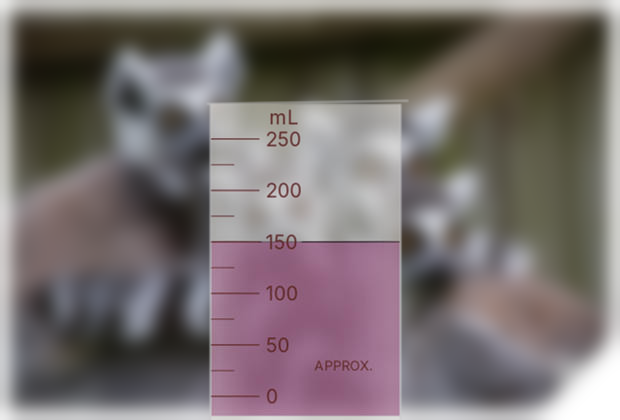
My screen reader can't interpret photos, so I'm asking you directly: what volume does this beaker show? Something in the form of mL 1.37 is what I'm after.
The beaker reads mL 150
